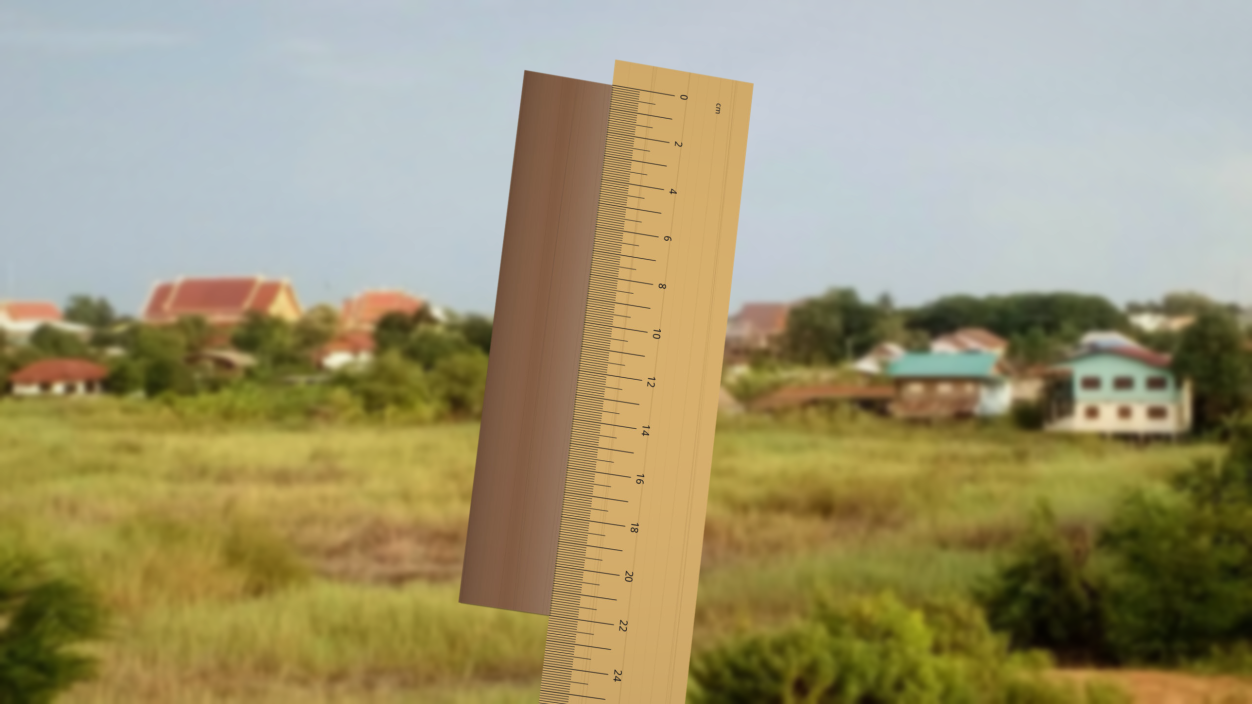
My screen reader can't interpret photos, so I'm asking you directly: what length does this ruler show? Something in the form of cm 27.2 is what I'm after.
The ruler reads cm 22
